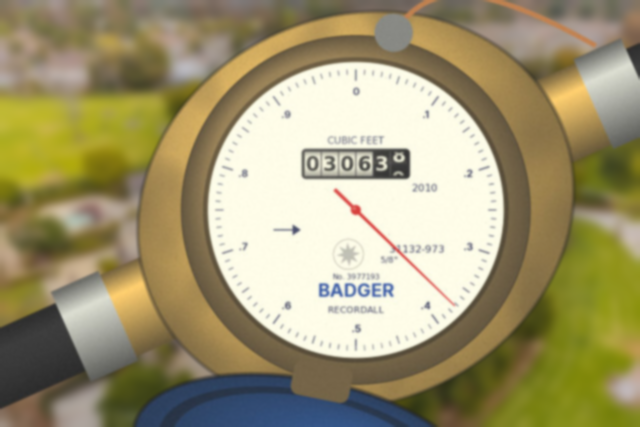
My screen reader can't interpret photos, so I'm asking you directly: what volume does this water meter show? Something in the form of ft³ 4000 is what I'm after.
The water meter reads ft³ 30638.37
